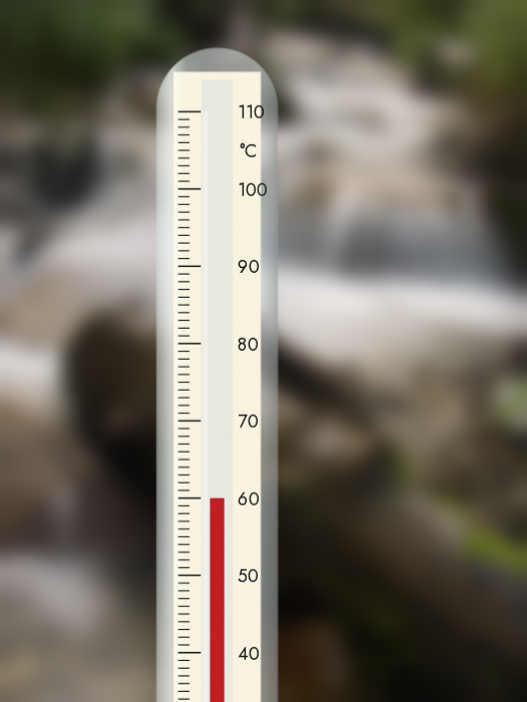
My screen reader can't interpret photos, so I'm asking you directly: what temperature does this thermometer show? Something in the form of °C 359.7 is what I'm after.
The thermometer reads °C 60
